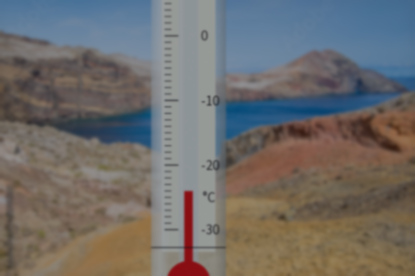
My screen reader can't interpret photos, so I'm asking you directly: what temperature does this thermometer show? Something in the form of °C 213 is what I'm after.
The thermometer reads °C -24
